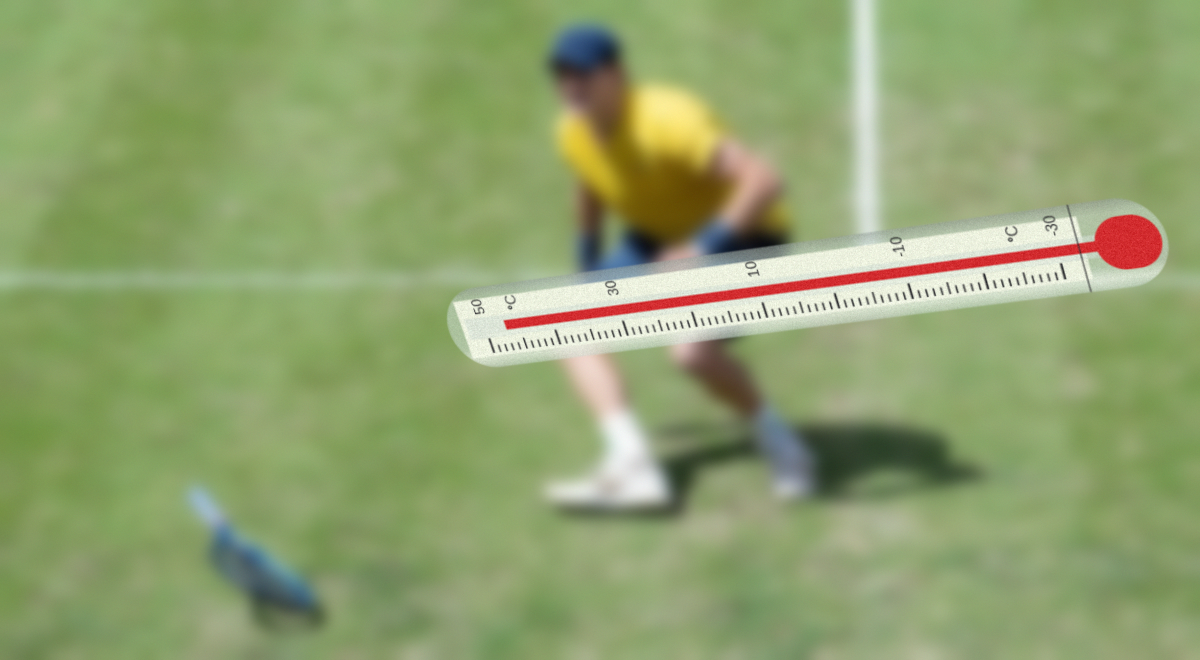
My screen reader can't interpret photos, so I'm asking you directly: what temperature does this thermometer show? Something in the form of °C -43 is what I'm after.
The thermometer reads °C 47
